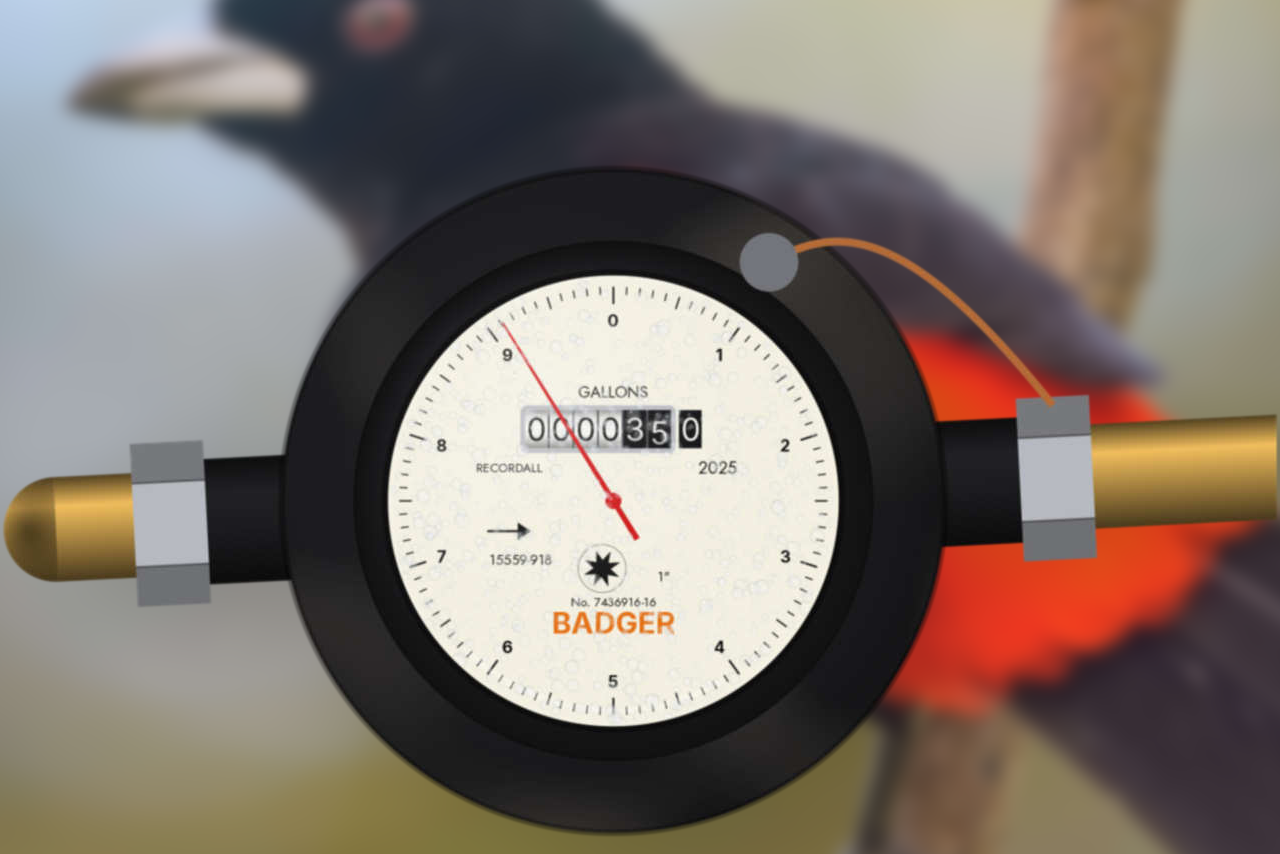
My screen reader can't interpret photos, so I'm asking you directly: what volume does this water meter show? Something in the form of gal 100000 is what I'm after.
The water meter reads gal 349.1
